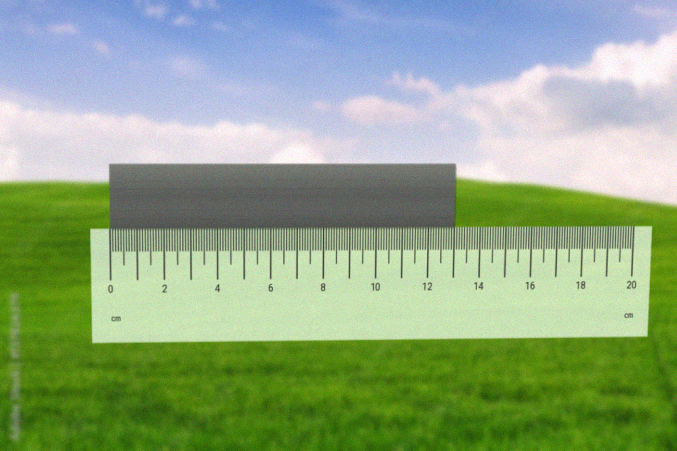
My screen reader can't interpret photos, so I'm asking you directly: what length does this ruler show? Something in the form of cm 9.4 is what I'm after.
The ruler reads cm 13
